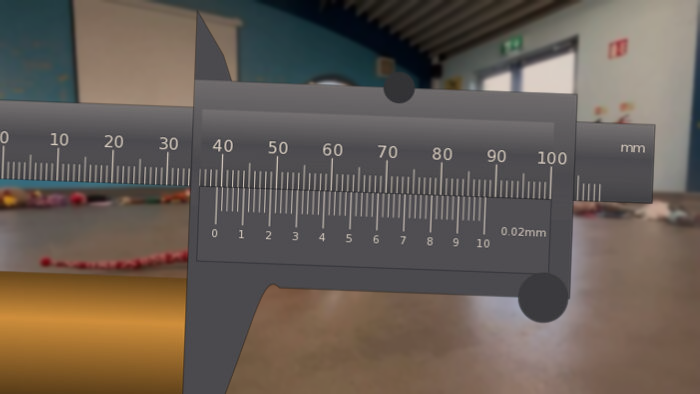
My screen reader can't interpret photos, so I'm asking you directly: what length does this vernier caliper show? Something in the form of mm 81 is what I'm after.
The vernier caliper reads mm 39.2
